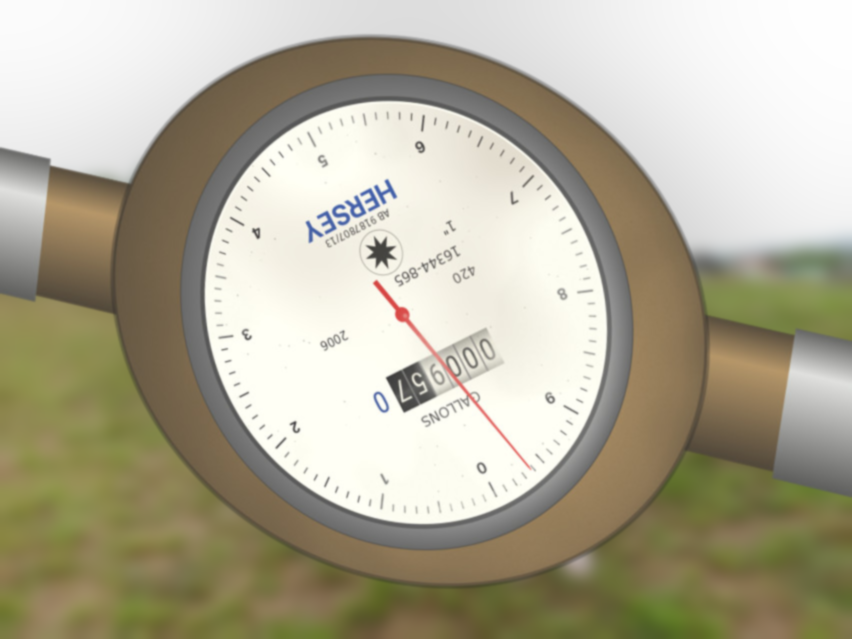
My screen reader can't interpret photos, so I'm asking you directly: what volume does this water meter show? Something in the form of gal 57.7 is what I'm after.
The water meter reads gal 9569.6
